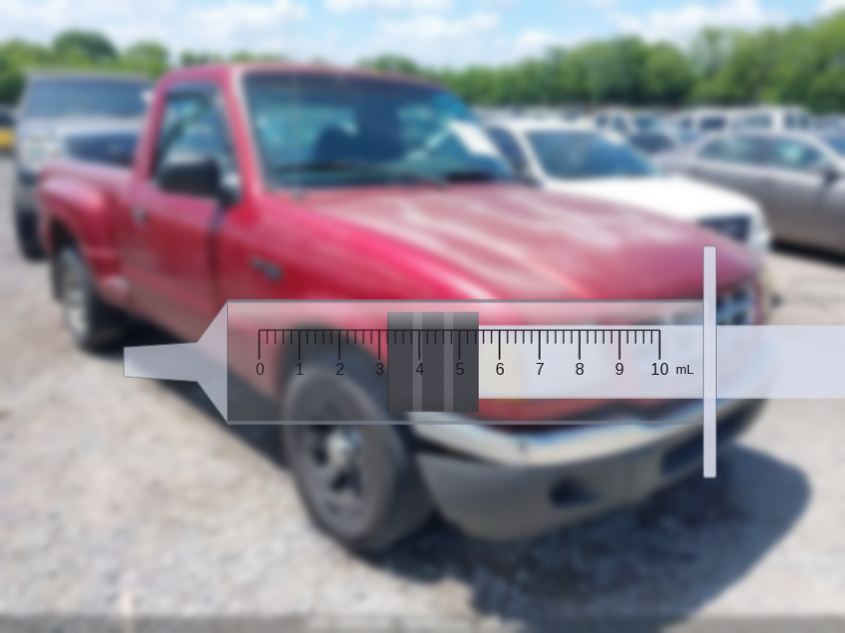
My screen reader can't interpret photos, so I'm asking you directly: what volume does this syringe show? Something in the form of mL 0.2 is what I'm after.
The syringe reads mL 3.2
